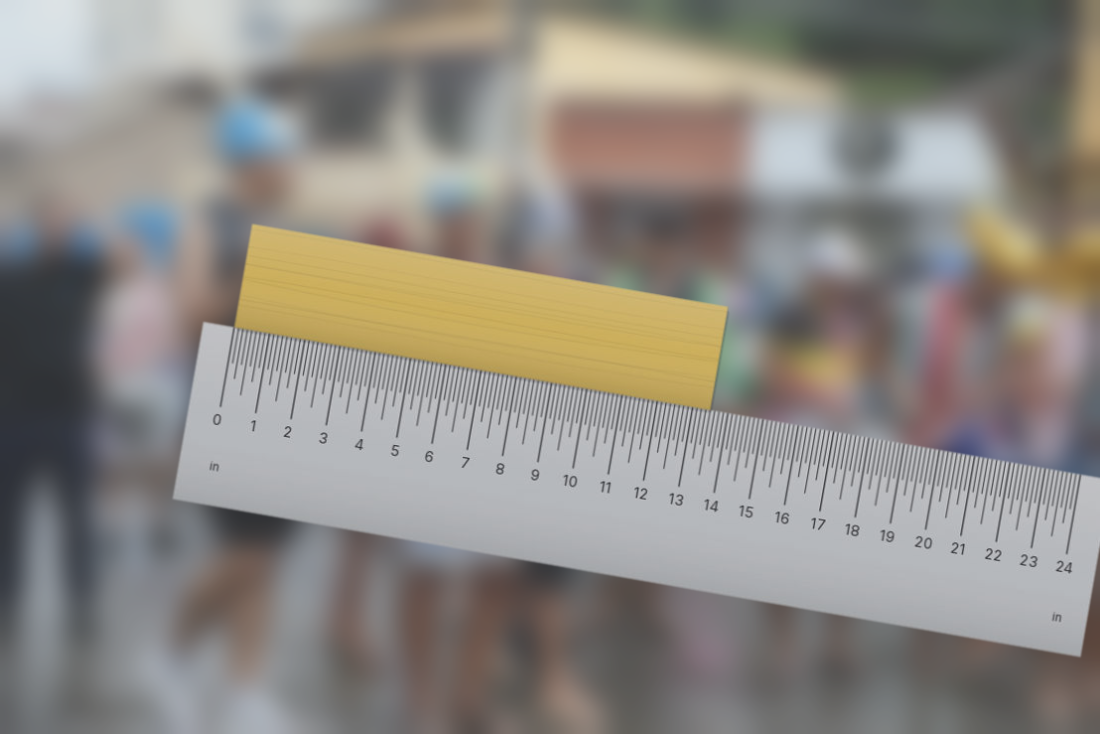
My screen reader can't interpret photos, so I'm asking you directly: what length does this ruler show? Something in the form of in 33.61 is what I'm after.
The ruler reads in 13.5
